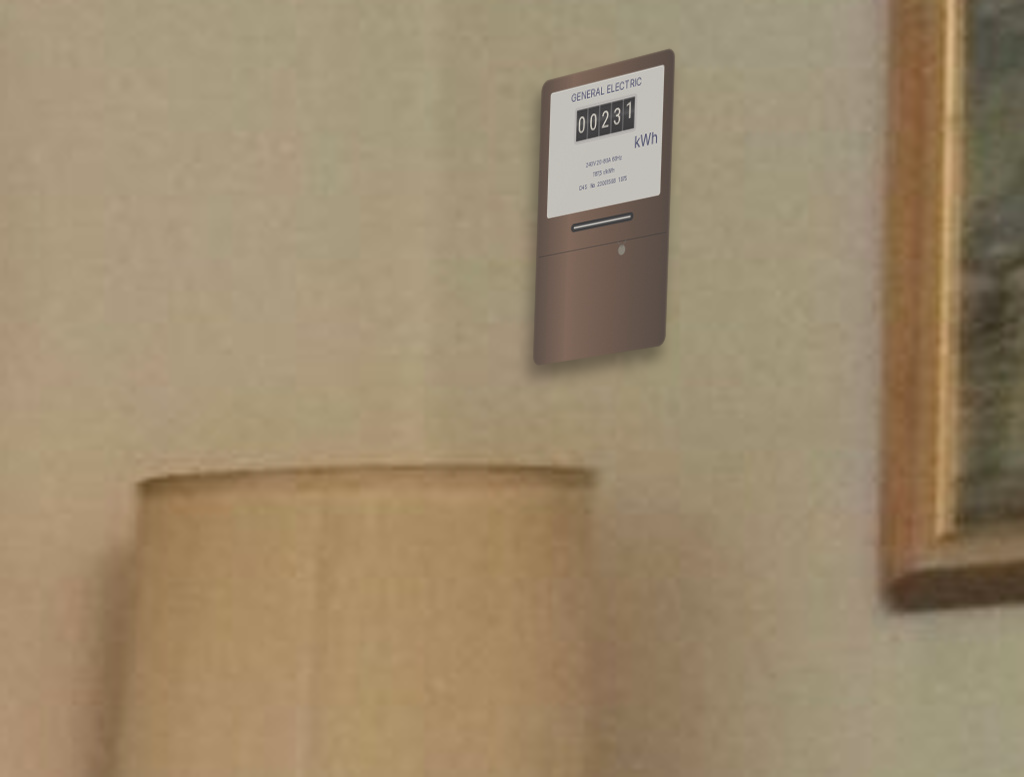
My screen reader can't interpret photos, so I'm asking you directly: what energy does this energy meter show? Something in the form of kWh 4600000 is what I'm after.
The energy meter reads kWh 231
